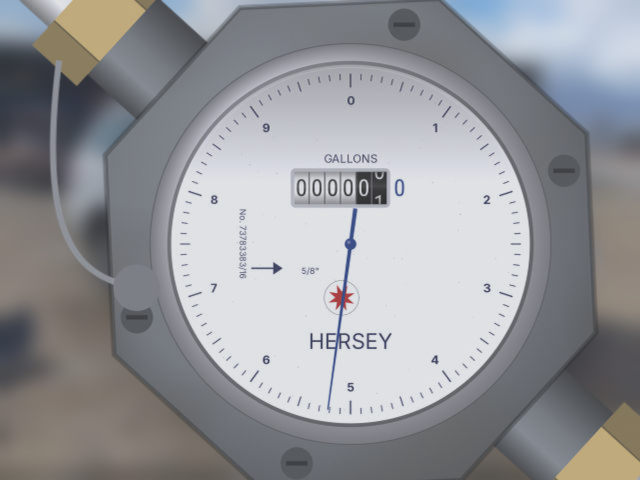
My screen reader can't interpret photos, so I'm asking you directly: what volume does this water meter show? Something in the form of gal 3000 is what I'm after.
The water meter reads gal 5.2
